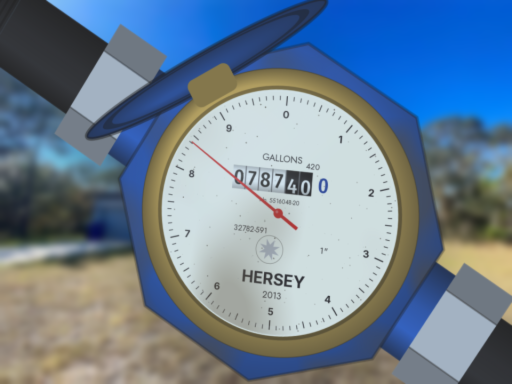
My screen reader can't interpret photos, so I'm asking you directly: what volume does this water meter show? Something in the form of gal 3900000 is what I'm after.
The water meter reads gal 787398.4
